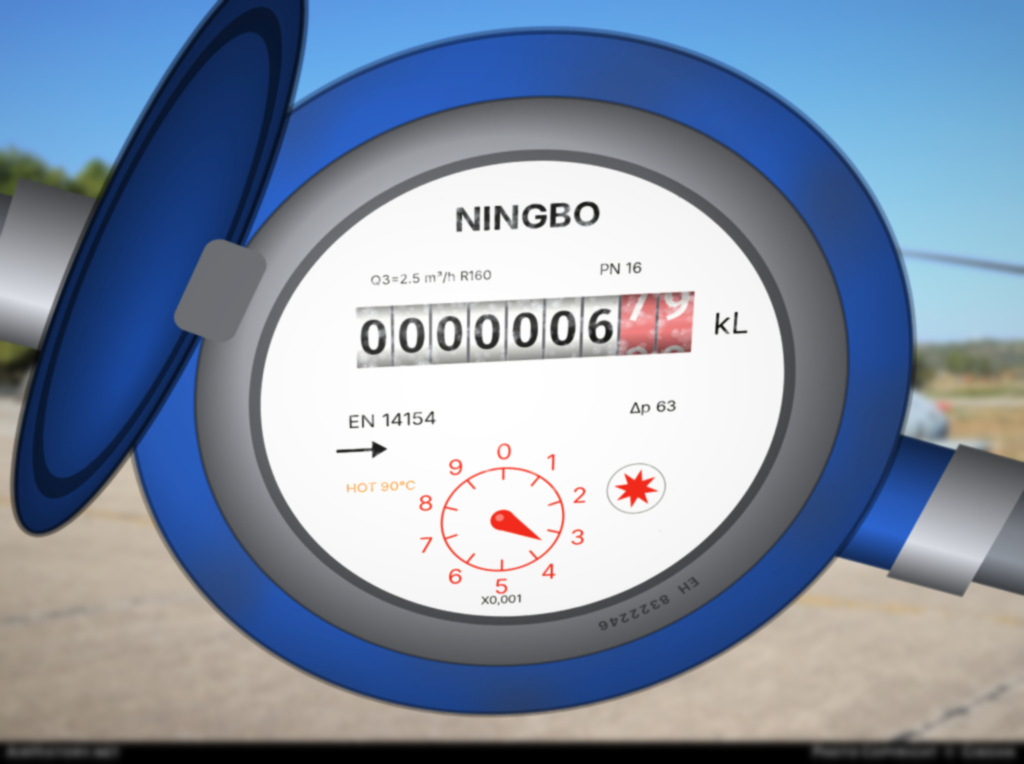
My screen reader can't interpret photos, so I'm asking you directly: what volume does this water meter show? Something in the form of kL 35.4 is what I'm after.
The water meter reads kL 6.793
